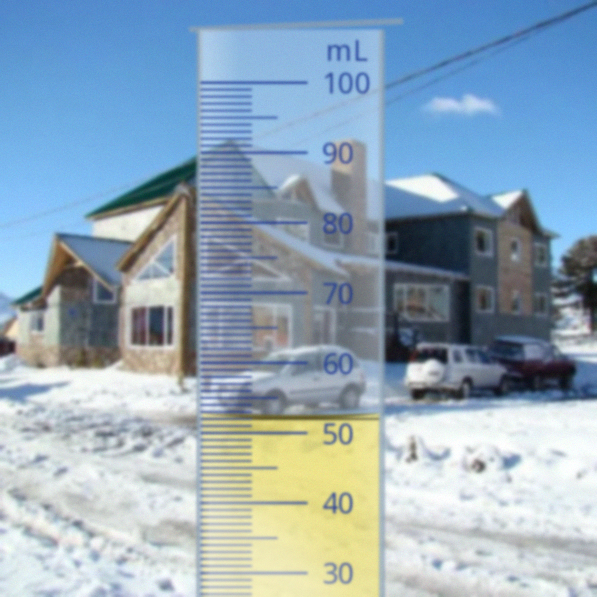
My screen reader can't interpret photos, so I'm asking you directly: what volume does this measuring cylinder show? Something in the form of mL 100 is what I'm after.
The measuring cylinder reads mL 52
